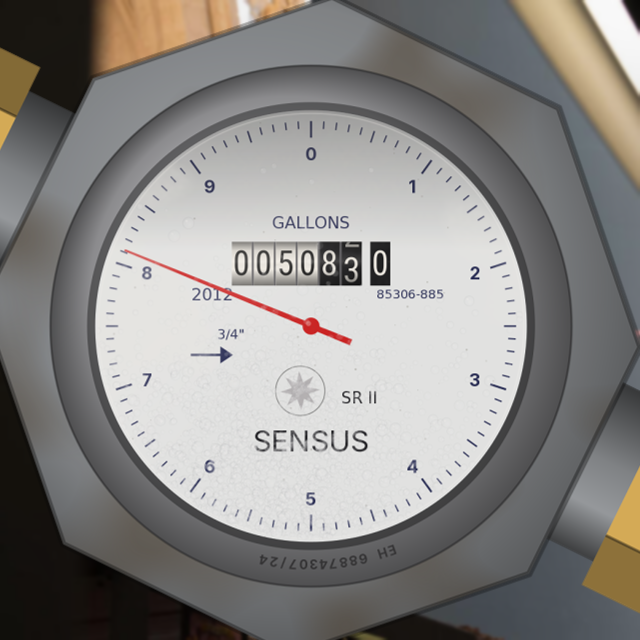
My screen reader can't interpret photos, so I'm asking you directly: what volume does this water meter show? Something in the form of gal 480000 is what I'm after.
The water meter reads gal 50828.1
